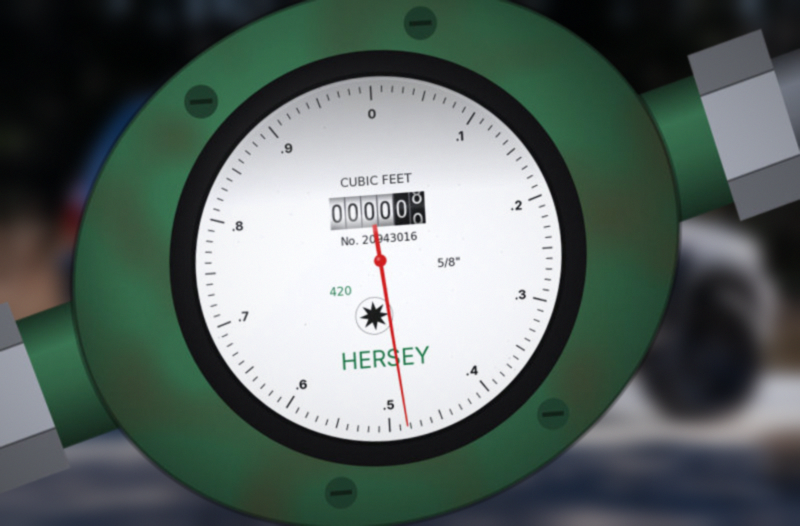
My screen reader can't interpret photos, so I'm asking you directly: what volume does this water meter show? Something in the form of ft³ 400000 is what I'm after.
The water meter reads ft³ 8.48
